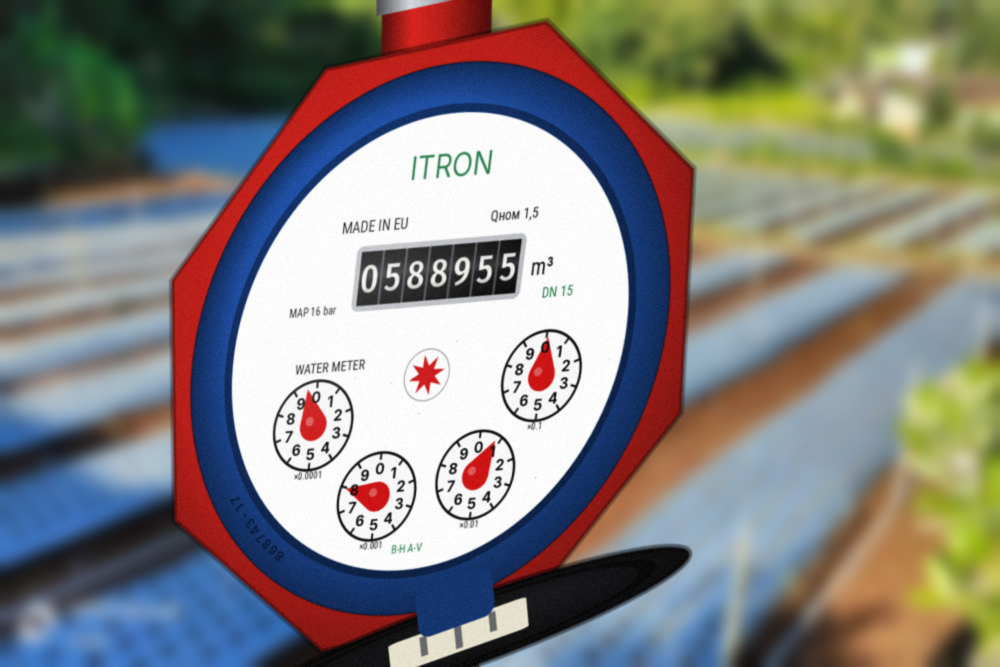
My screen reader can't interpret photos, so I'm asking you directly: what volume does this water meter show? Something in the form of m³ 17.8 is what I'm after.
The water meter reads m³ 588955.0079
